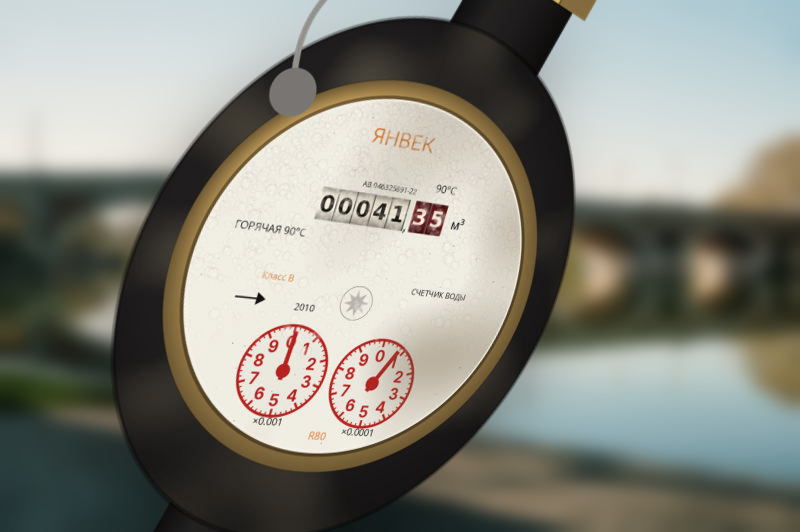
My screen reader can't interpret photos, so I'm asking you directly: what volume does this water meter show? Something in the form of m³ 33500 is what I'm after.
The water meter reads m³ 41.3500
